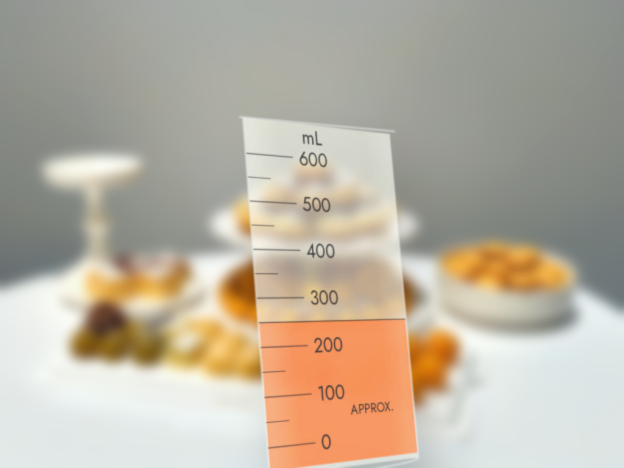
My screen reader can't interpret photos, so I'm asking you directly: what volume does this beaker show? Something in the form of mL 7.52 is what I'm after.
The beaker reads mL 250
